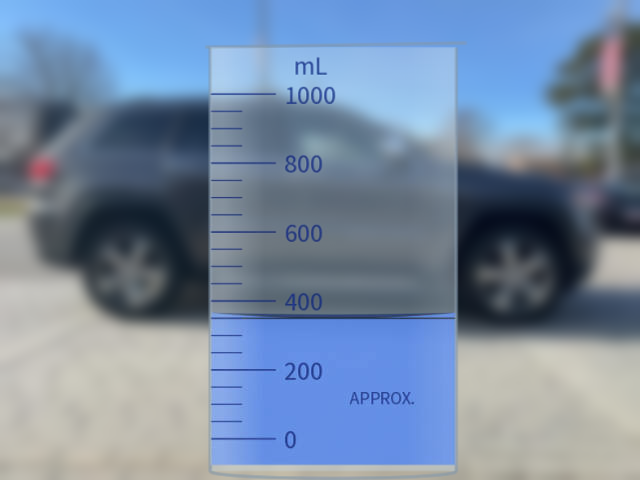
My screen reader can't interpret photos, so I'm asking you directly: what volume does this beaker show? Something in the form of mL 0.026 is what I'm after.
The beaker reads mL 350
